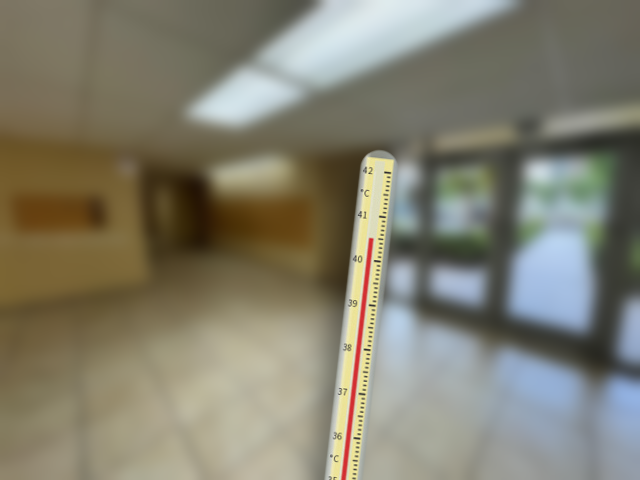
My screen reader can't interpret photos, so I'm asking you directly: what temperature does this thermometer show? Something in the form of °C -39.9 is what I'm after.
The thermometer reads °C 40.5
